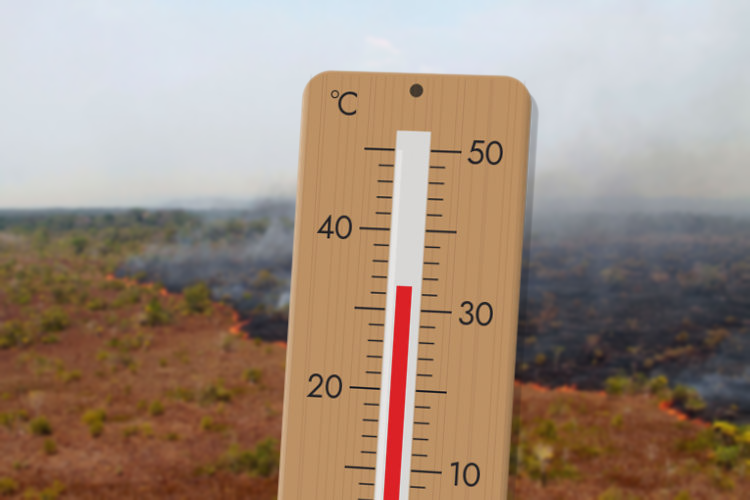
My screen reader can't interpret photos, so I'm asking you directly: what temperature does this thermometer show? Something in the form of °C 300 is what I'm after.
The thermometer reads °C 33
